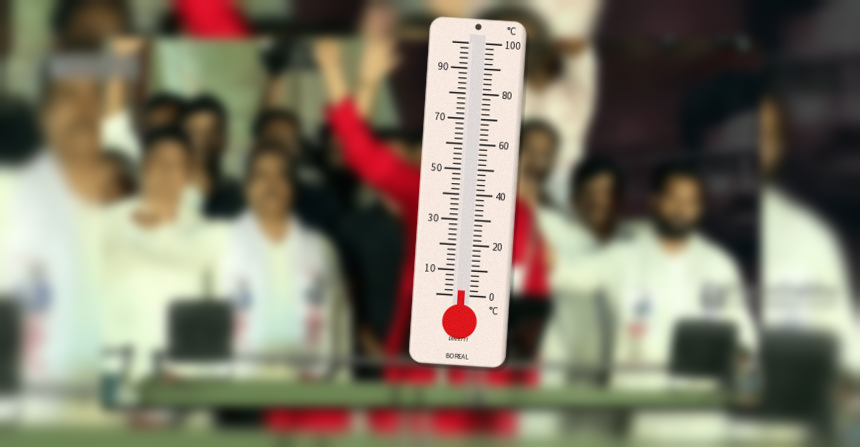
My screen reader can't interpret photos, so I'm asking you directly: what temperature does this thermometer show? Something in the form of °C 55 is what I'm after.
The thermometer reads °C 2
